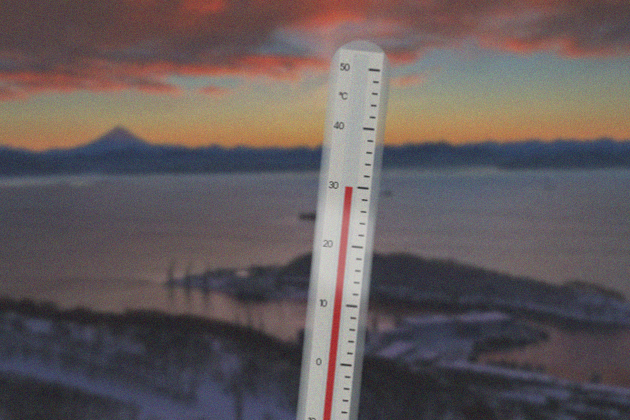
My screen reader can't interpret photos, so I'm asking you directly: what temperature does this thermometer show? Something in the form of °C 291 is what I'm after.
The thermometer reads °C 30
